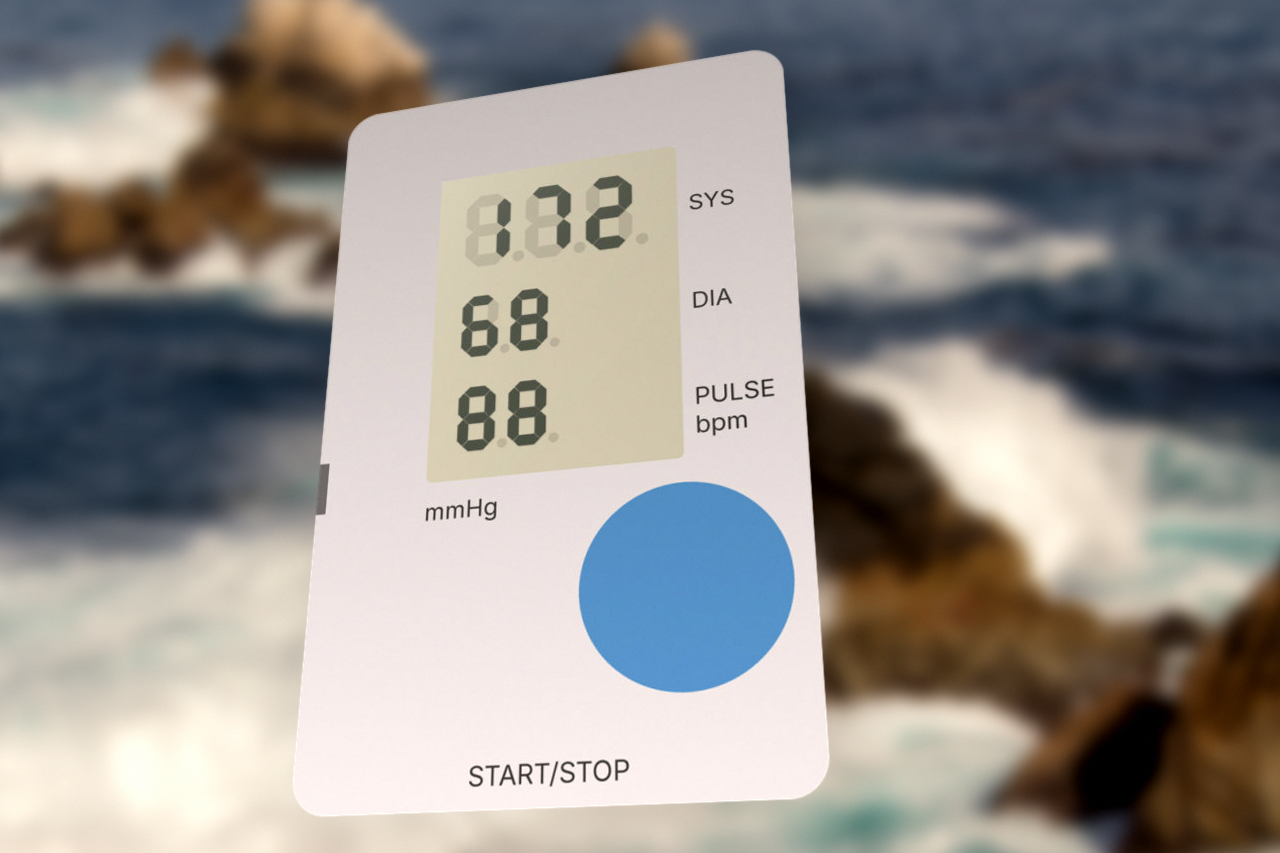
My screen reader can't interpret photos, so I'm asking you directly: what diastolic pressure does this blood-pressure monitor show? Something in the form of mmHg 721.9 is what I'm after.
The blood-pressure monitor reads mmHg 68
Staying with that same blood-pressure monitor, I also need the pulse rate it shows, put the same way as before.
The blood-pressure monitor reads bpm 88
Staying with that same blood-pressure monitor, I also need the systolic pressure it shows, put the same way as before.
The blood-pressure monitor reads mmHg 172
